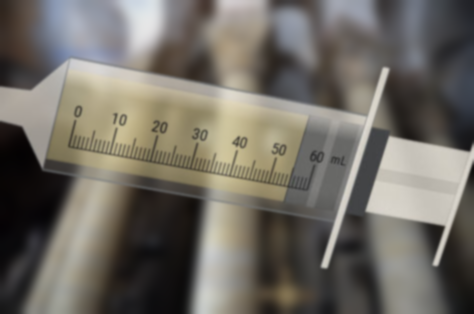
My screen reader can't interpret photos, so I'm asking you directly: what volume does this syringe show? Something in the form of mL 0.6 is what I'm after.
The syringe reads mL 55
